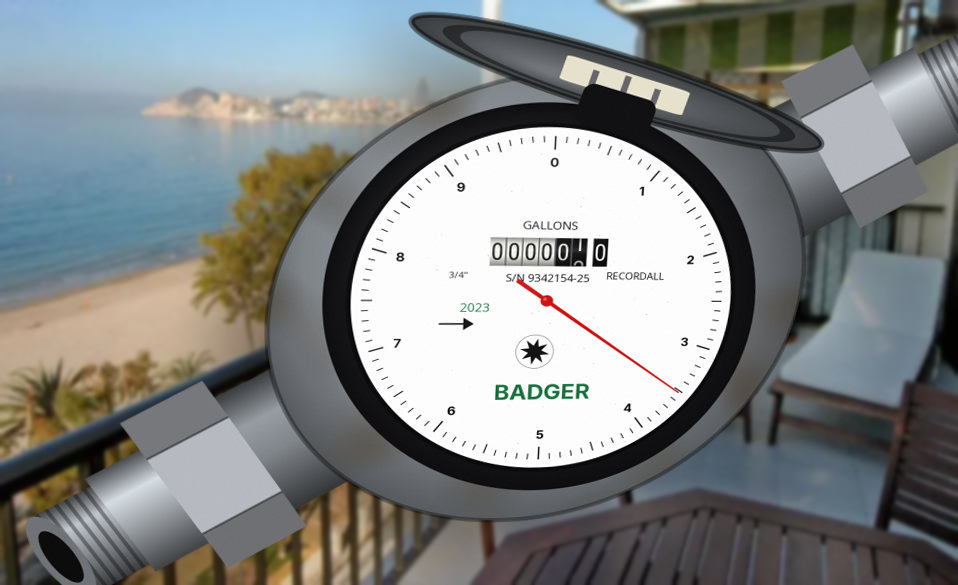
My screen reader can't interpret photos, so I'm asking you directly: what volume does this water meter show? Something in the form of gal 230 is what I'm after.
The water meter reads gal 13.5
